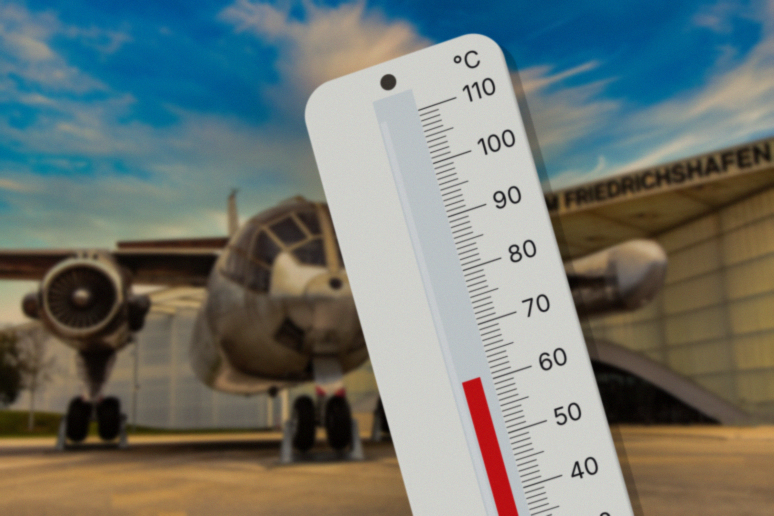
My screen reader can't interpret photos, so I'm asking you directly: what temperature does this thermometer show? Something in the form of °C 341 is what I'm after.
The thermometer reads °C 61
